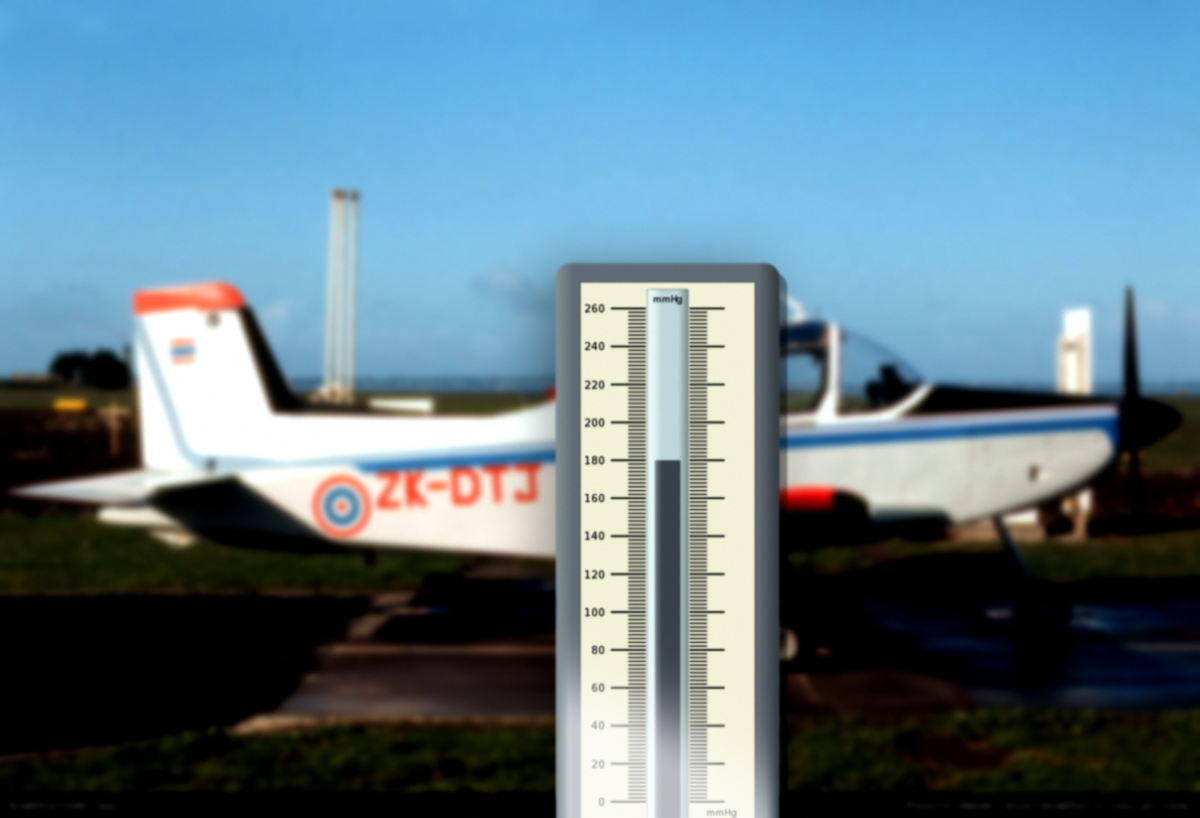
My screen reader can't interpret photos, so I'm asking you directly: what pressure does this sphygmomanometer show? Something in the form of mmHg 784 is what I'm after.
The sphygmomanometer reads mmHg 180
